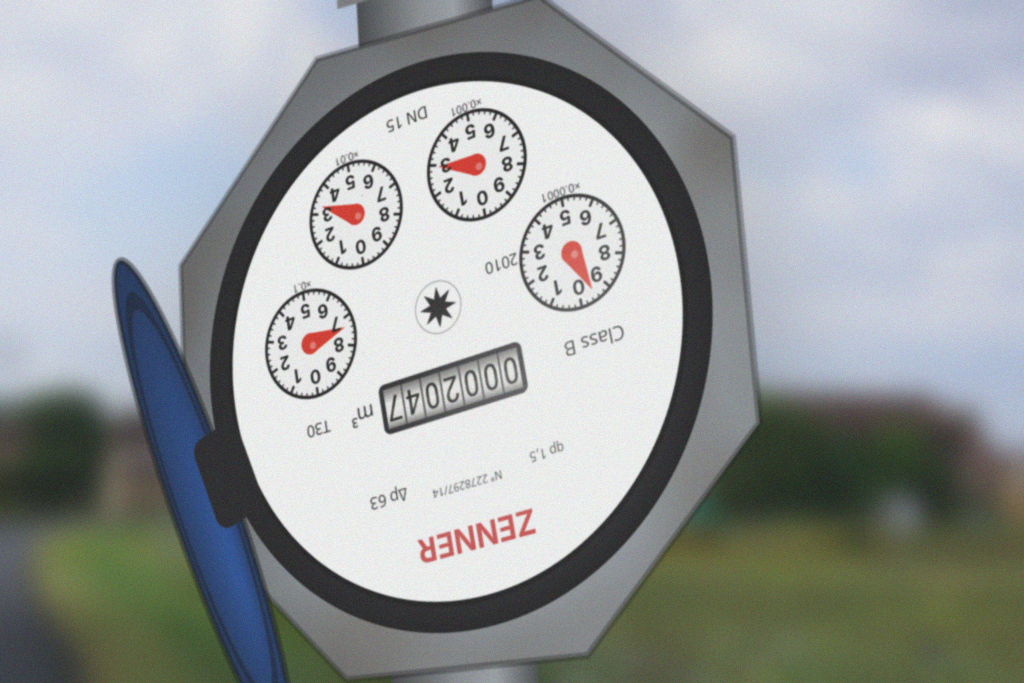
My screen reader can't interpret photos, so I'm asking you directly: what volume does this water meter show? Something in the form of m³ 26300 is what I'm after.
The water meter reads m³ 2047.7329
